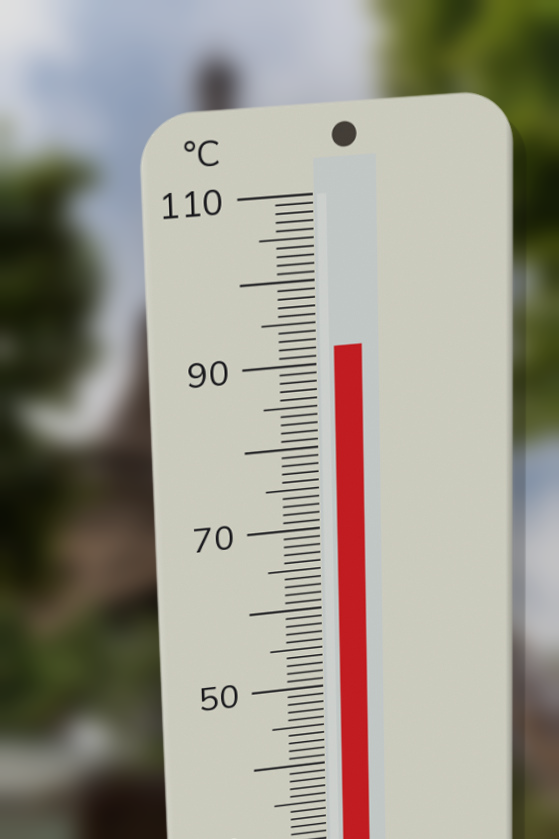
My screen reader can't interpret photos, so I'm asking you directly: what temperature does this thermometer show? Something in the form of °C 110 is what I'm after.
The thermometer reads °C 92
